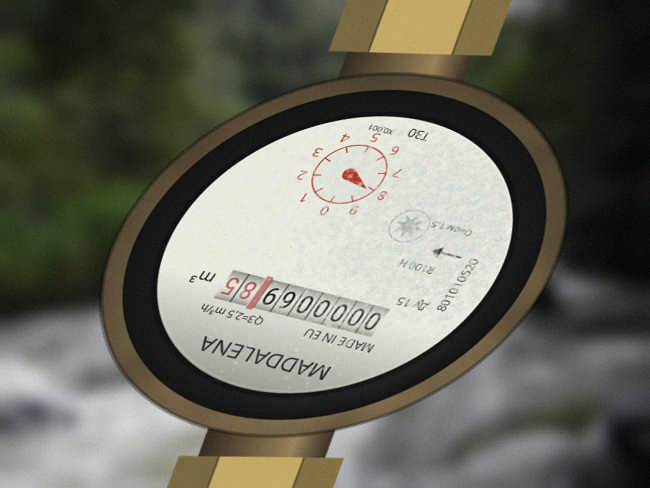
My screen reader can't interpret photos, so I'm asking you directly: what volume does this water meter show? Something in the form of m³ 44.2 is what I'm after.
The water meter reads m³ 69.858
